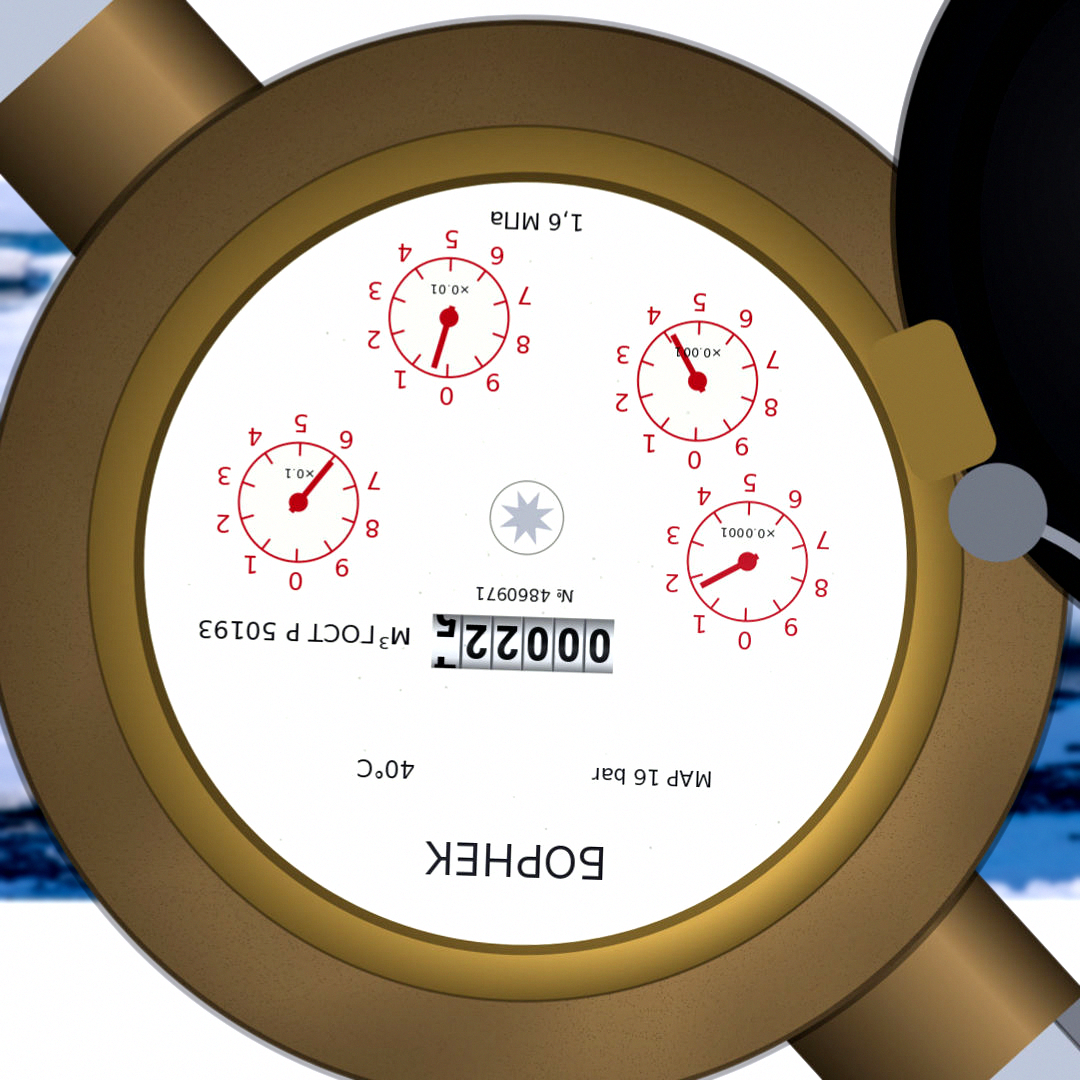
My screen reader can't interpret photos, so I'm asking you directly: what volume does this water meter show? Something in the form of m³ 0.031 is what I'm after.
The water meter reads m³ 224.6041
